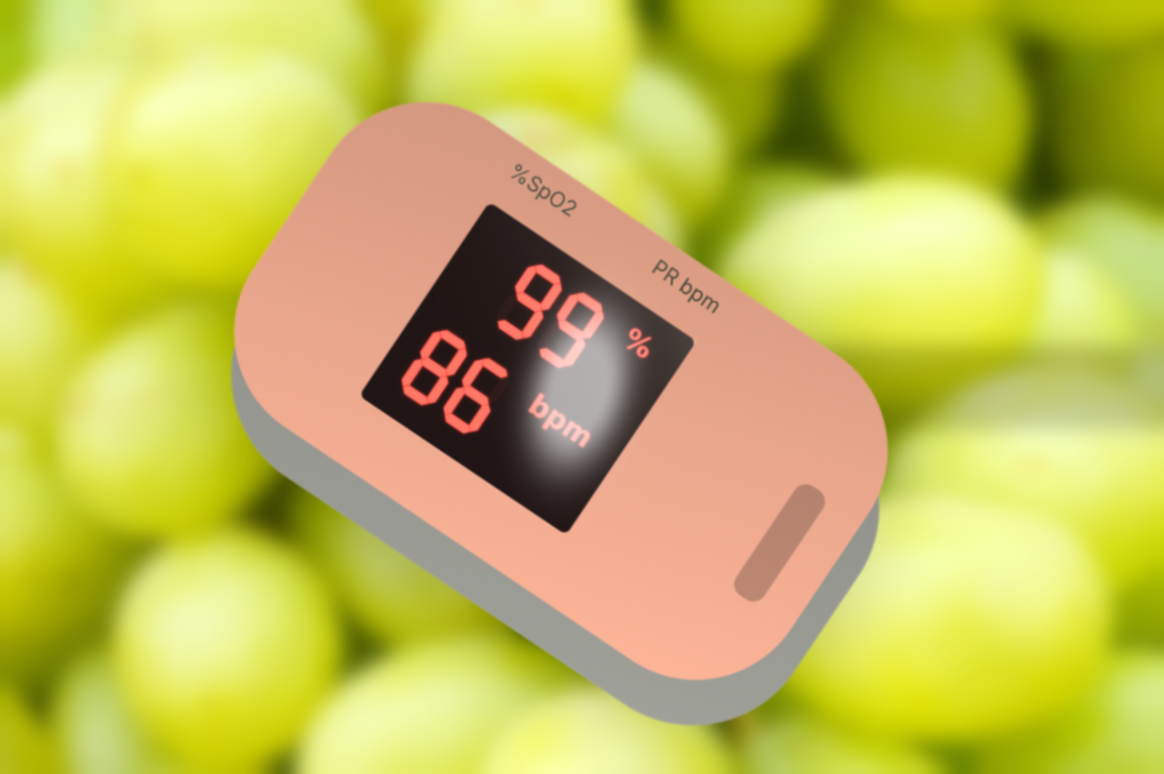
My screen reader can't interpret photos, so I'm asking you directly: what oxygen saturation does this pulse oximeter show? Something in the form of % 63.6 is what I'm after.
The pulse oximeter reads % 99
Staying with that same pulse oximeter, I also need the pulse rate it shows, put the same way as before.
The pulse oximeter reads bpm 86
